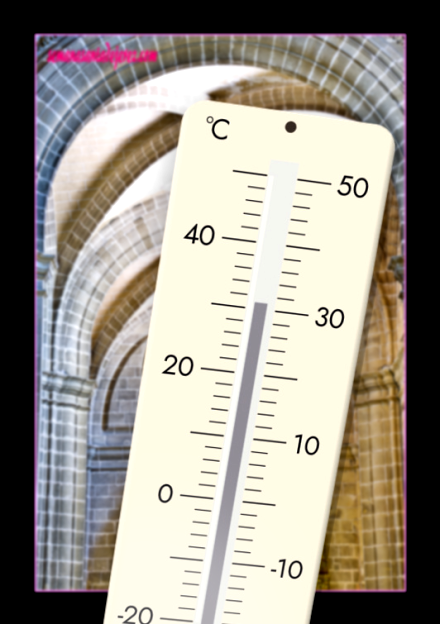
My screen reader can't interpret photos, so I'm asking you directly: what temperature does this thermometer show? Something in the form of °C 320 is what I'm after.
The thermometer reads °C 31
